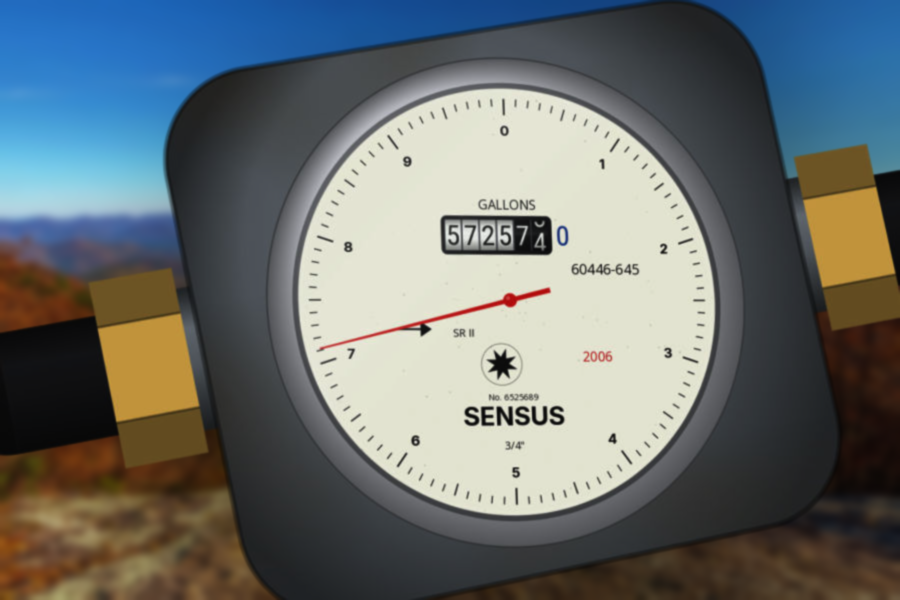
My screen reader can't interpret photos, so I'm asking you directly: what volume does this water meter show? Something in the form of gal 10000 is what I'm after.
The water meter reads gal 5725737.1
